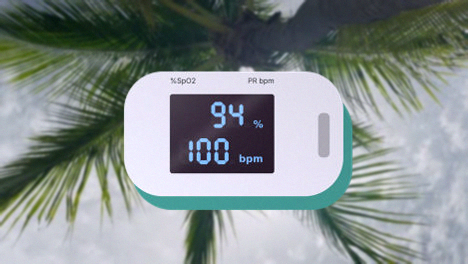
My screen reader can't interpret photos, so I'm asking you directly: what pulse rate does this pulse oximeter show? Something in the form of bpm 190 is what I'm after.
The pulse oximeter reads bpm 100
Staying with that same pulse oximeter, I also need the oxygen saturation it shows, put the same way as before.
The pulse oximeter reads % 94
